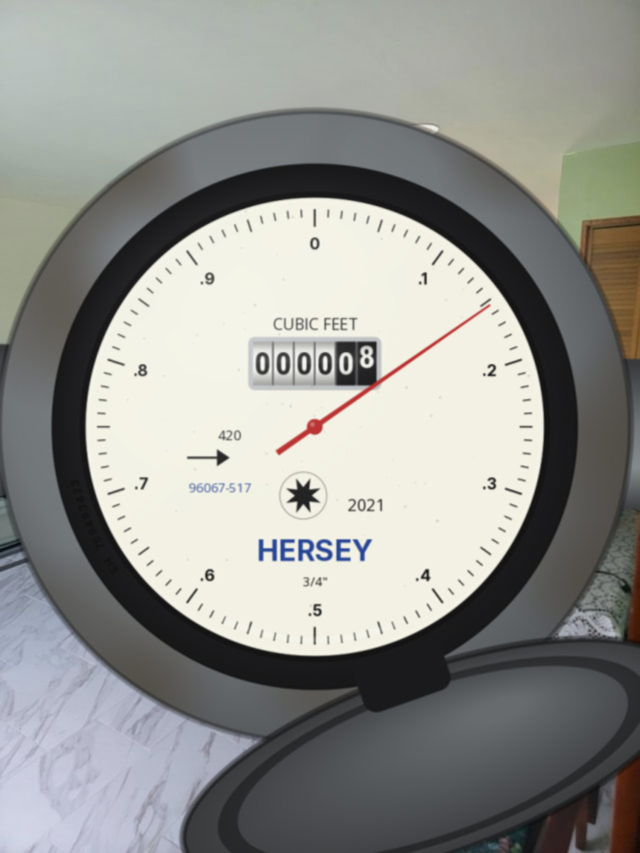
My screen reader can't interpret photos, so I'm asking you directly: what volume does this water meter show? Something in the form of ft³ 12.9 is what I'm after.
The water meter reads ft³ 8.15
